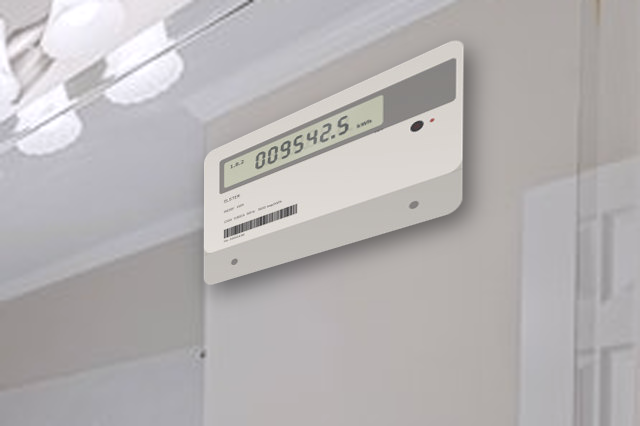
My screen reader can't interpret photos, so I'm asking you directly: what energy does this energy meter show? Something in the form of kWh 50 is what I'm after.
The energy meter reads kWh 9542.5
